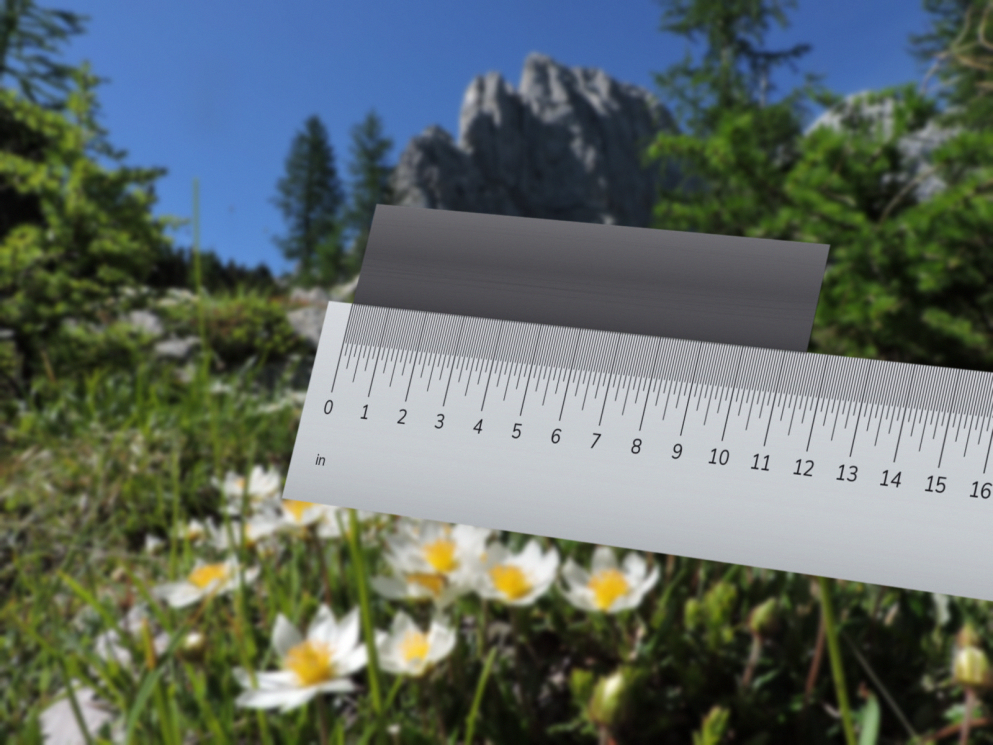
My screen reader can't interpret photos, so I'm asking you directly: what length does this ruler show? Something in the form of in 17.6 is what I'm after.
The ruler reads in 11.5
